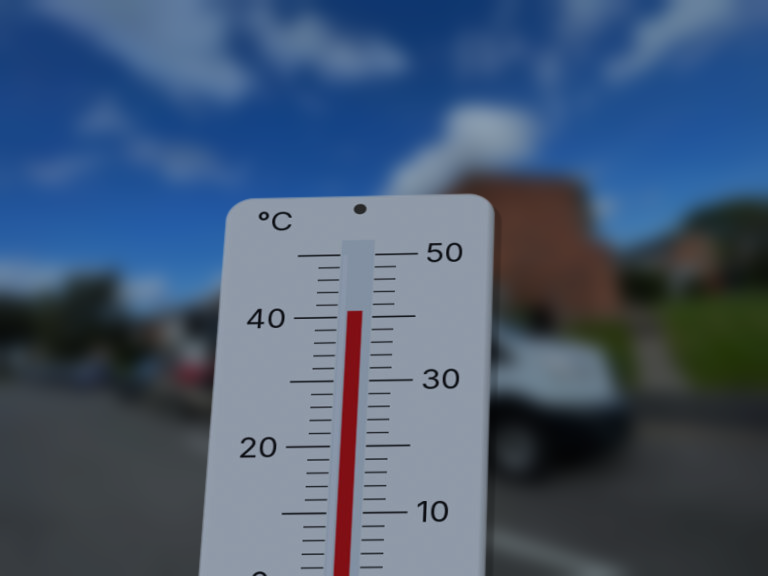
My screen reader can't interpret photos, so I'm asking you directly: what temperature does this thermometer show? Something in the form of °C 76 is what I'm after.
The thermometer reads °C 41
